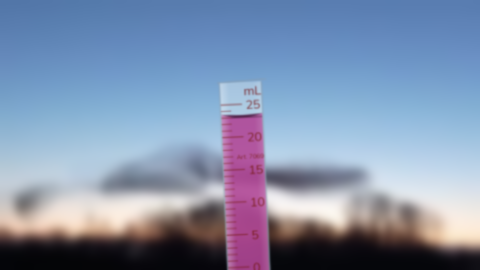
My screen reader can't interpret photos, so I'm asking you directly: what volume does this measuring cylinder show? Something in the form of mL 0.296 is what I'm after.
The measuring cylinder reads mL 23
